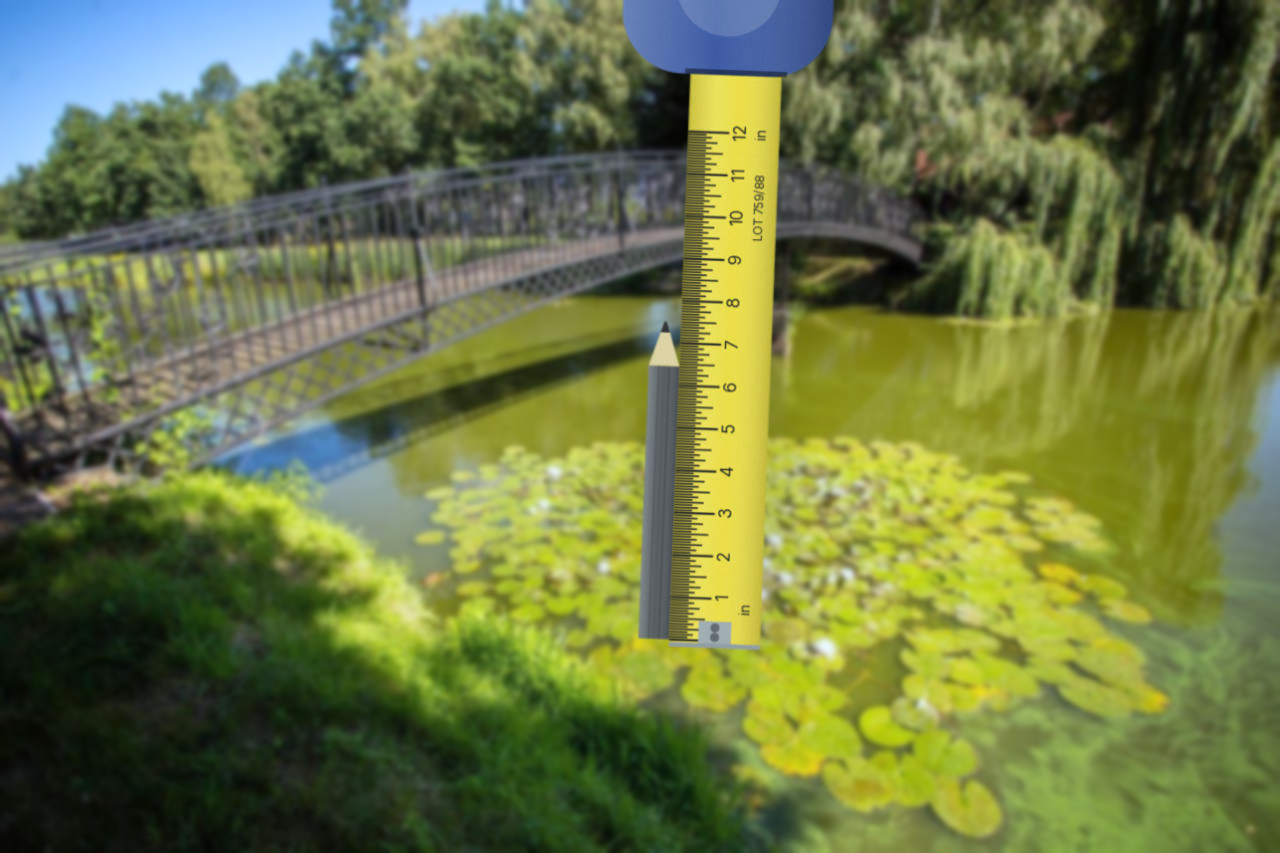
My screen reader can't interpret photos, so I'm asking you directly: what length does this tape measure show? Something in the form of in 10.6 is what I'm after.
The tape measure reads in 7.5
